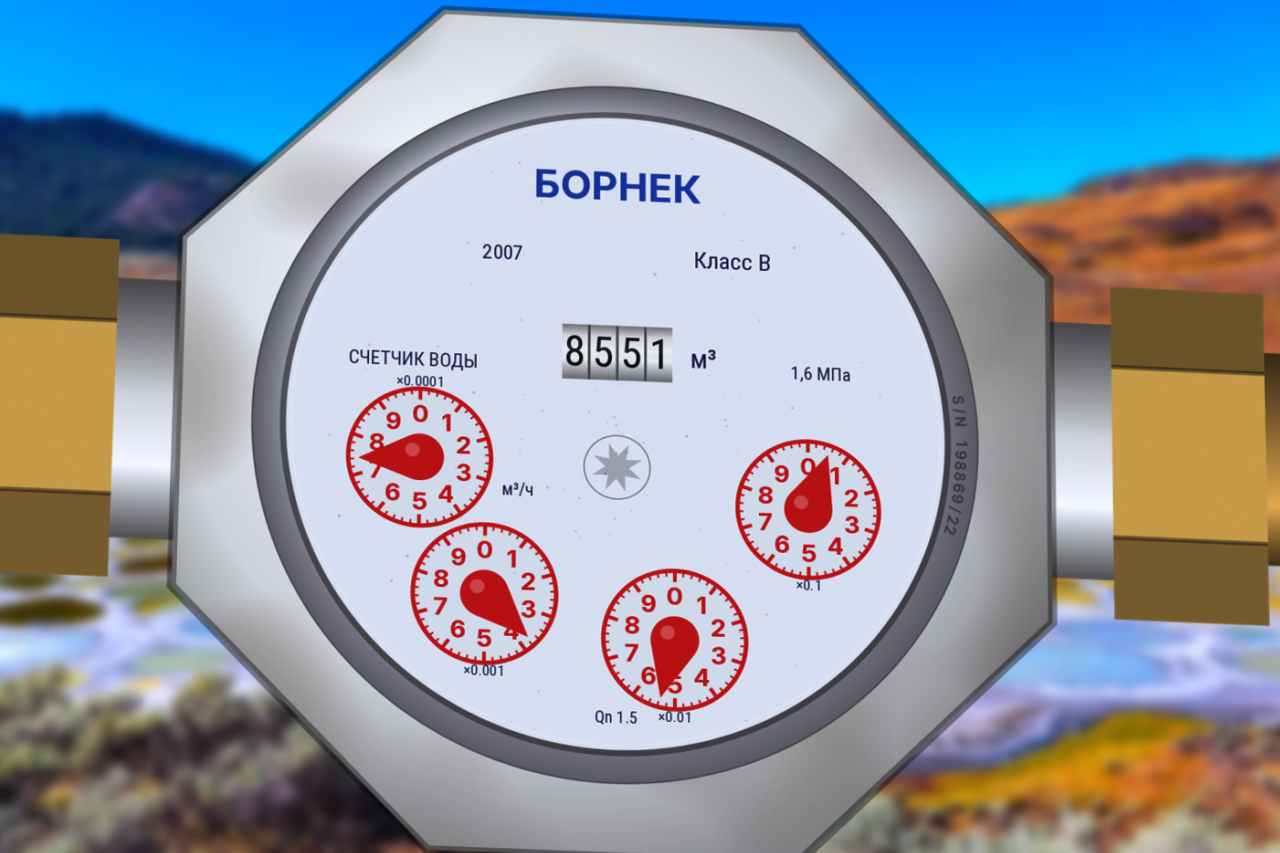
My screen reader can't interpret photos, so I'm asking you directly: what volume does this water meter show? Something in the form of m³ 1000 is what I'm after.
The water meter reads m³ 8551.0537
